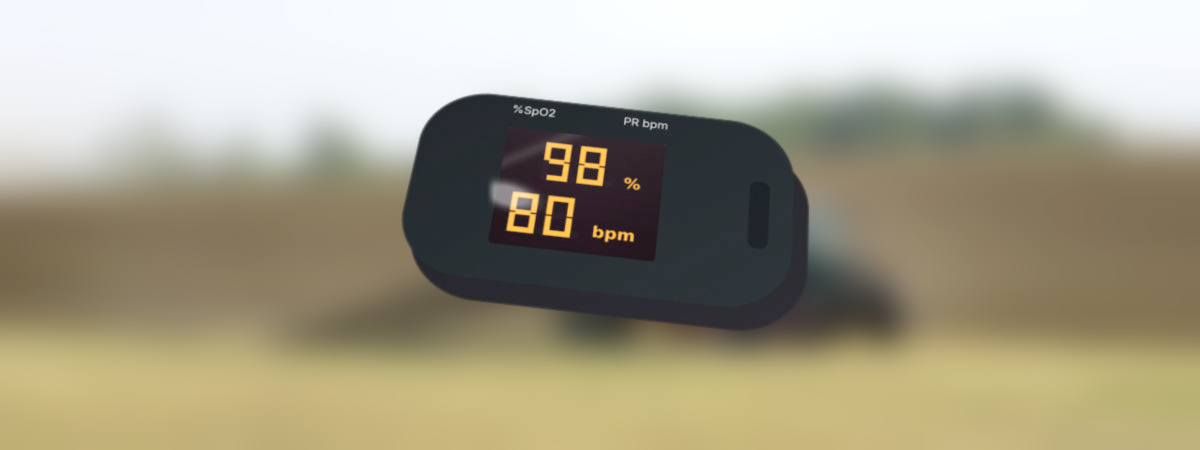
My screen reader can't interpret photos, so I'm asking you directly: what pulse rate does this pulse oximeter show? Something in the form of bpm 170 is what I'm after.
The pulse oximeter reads bpm 80
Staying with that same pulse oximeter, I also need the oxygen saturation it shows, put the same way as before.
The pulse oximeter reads % 98
